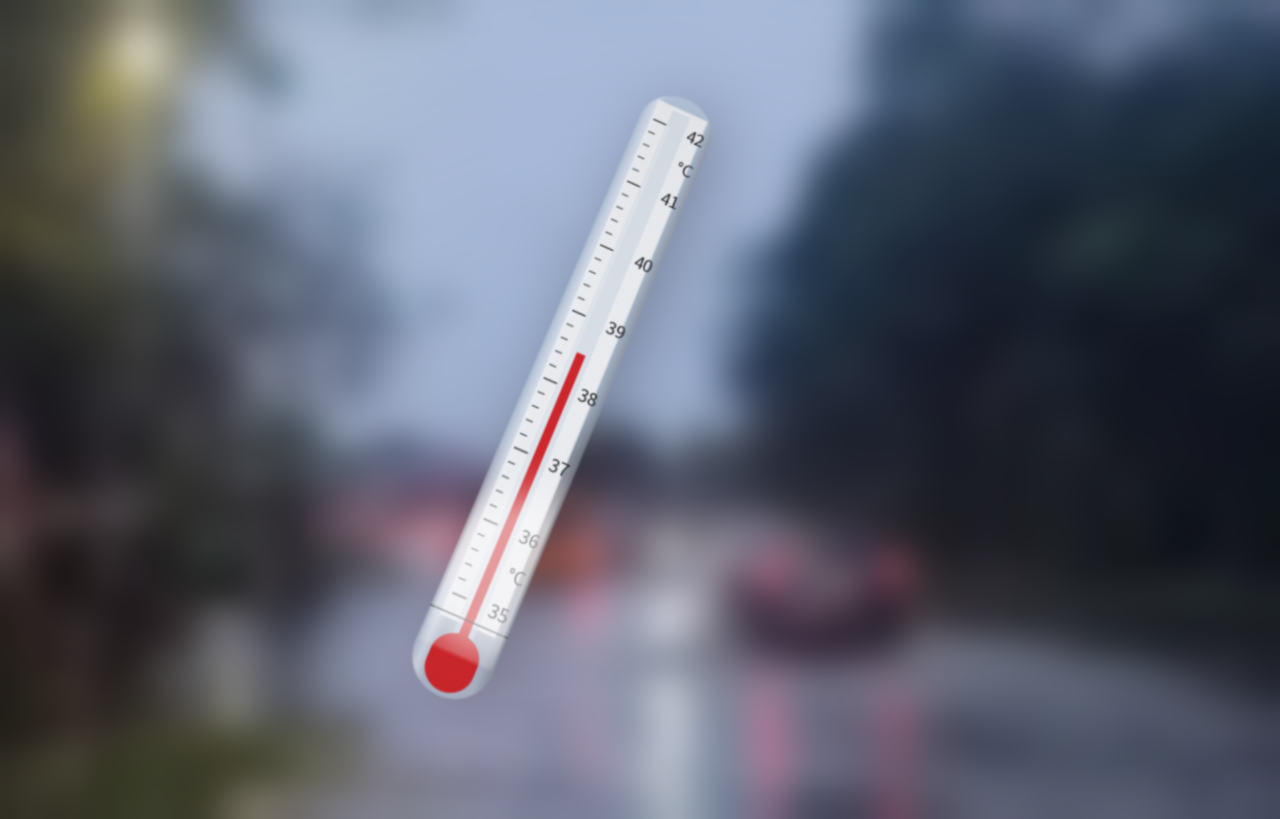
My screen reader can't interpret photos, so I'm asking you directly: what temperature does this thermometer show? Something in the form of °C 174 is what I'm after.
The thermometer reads °C 38.5
